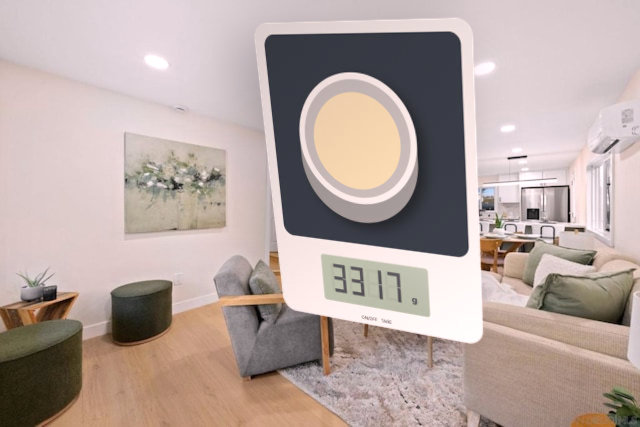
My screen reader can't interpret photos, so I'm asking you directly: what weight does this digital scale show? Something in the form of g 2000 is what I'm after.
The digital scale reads g 3317
